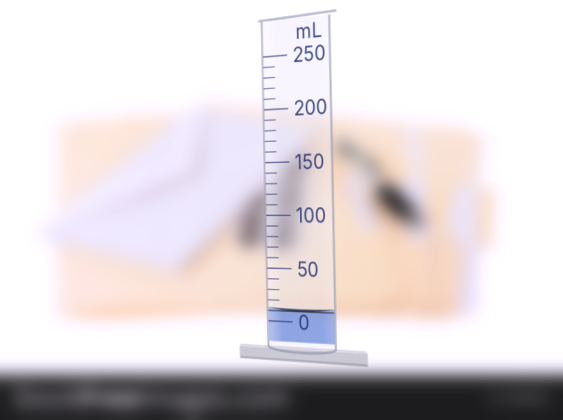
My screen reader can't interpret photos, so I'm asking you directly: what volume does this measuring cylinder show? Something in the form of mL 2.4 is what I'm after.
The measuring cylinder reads mL 10
